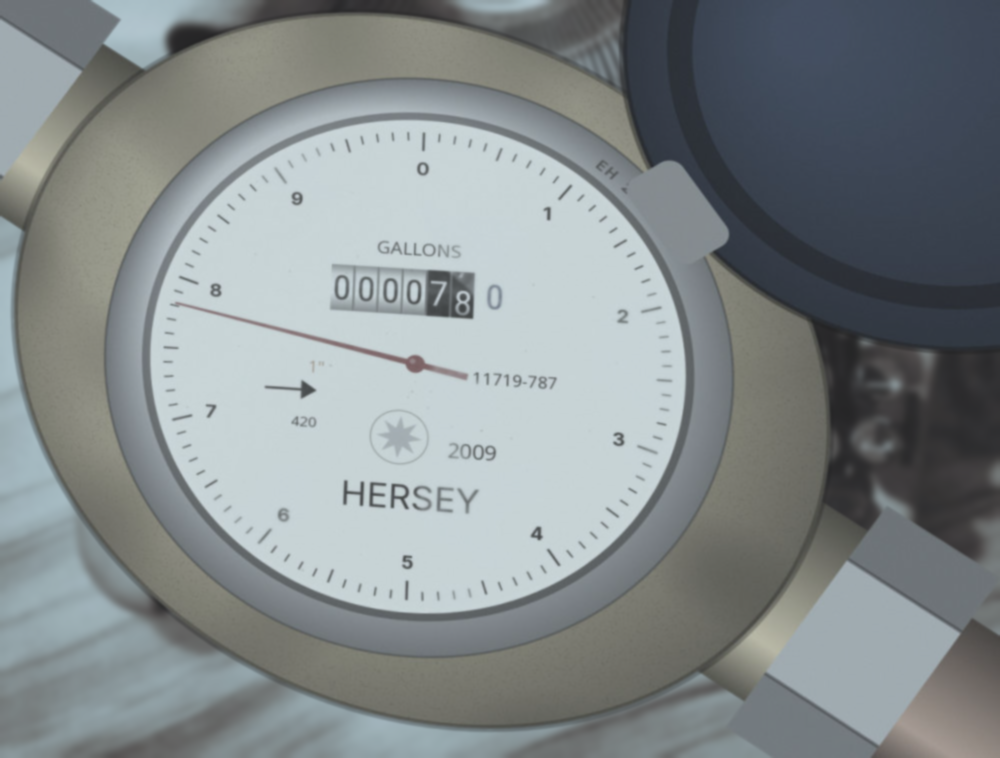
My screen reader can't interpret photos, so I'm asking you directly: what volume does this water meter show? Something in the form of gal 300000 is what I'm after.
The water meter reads gal 777.8
